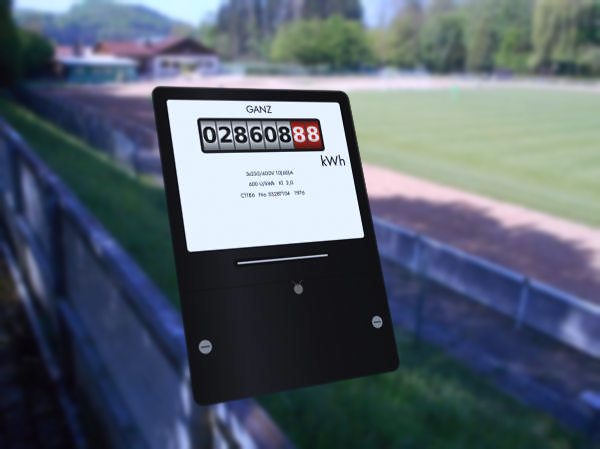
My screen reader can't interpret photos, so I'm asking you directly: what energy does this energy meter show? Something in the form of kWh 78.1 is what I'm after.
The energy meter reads kWh 28608.88
